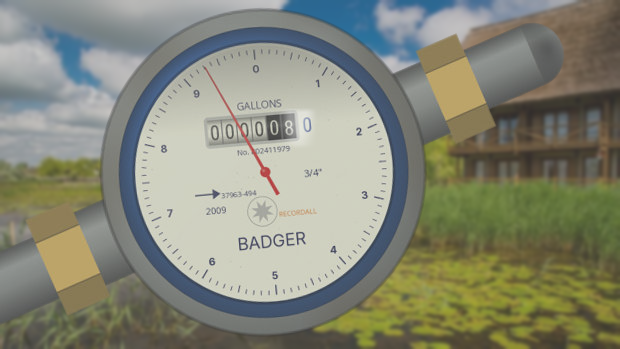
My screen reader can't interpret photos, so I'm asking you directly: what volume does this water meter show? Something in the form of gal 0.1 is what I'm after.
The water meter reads gal 79.3
